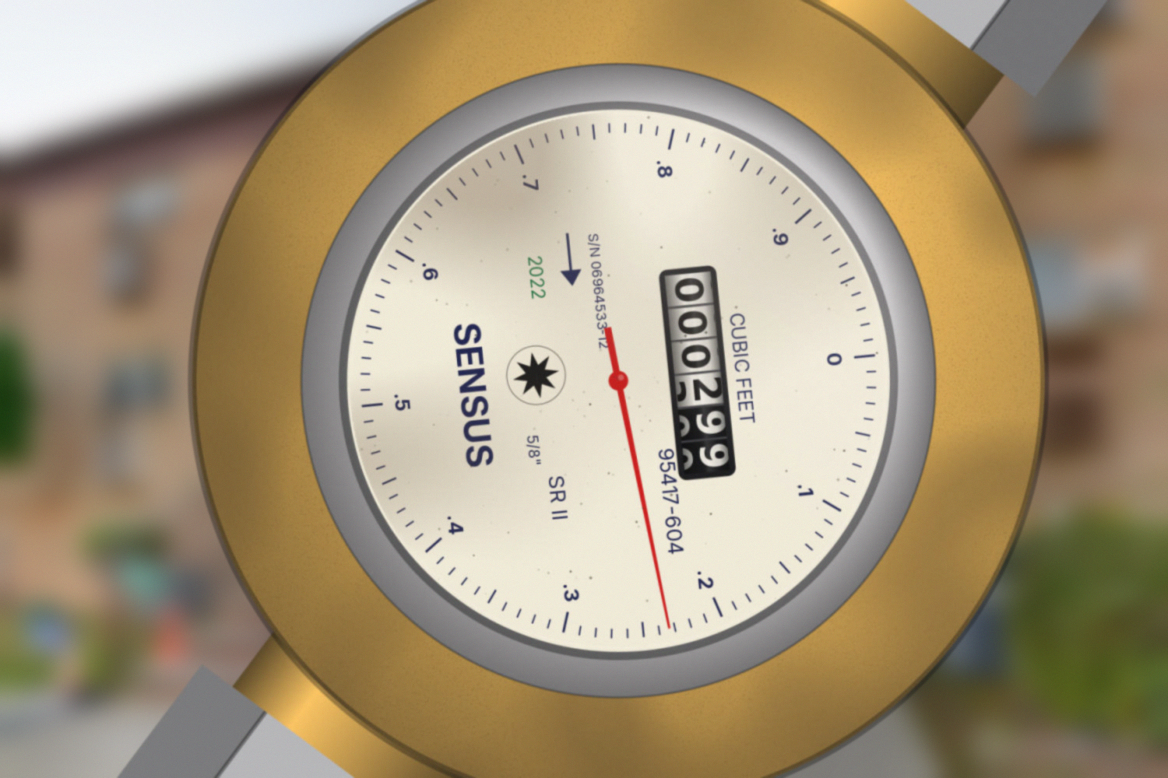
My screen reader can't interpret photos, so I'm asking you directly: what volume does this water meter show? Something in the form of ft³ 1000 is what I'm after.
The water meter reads ft³ 299.23
